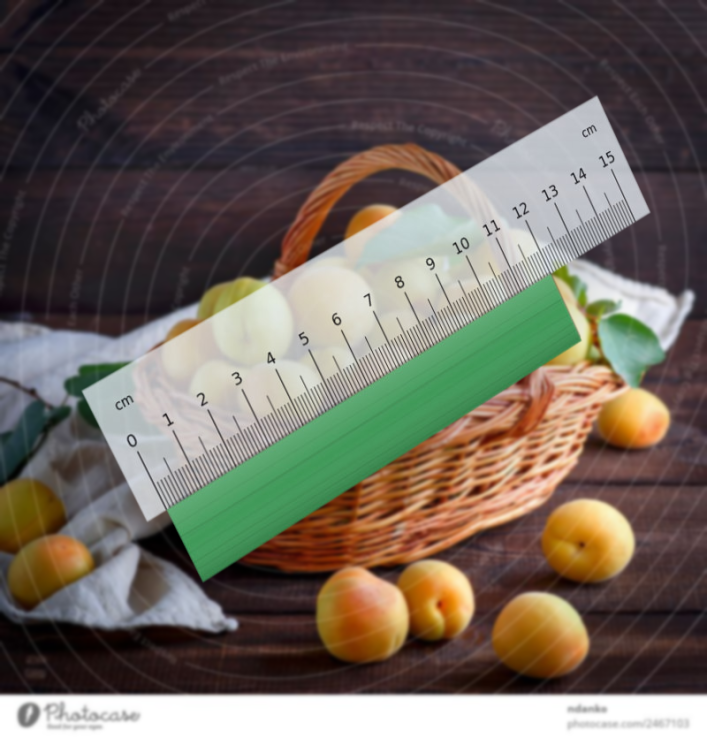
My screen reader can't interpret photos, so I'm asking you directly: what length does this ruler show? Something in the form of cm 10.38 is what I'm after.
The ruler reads cm 12
